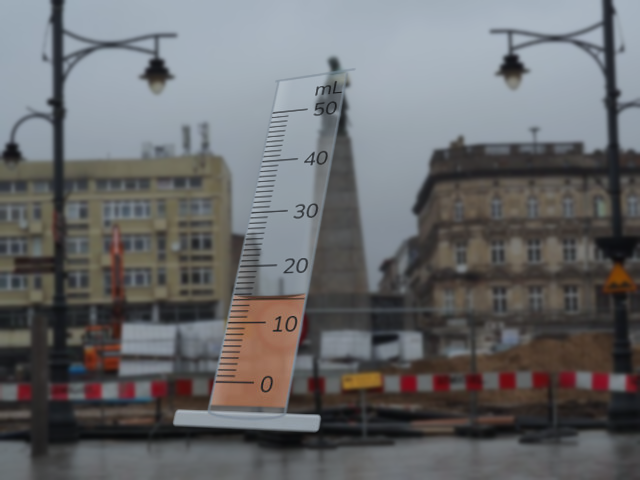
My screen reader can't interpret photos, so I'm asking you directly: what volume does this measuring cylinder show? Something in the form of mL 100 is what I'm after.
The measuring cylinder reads mL 14
